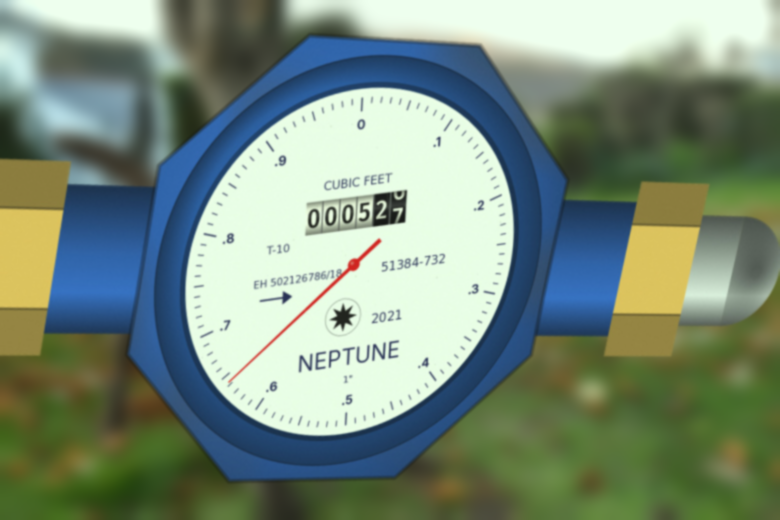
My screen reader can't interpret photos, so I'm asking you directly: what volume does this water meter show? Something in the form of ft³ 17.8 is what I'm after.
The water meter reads ft³ 526.64
